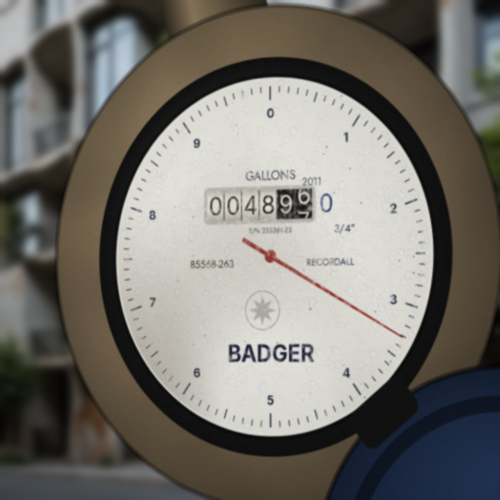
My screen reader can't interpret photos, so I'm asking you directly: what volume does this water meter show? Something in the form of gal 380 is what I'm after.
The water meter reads gal 48963.3
